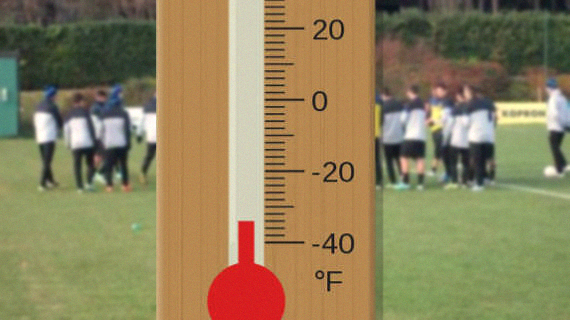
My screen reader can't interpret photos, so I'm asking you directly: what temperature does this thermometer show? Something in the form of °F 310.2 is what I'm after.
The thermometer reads °F -34
